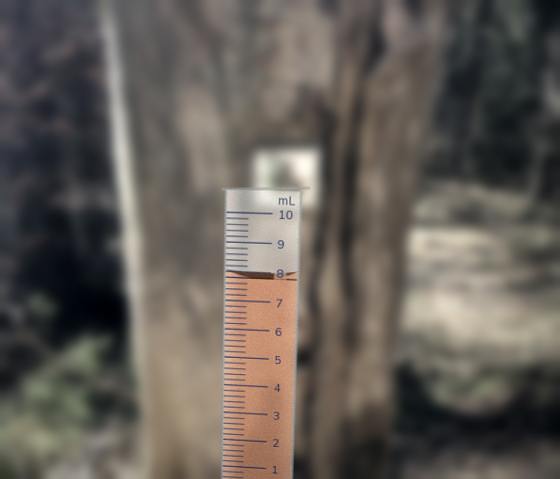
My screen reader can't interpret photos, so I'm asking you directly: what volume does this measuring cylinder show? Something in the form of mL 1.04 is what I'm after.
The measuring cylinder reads mL 7.8
